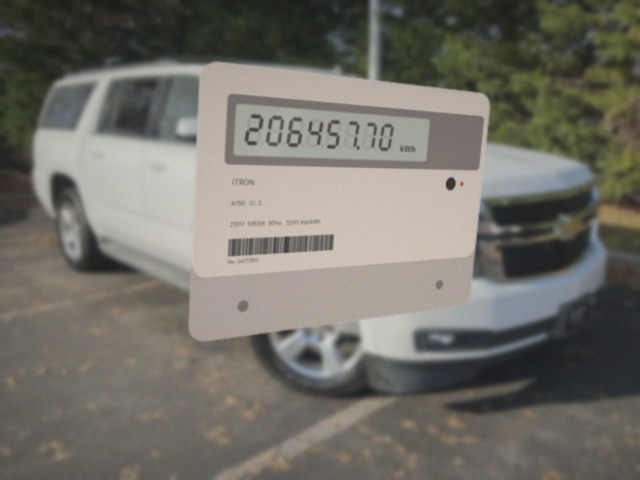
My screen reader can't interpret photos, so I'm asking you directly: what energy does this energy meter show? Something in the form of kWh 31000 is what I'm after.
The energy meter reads kWh 206457.70
